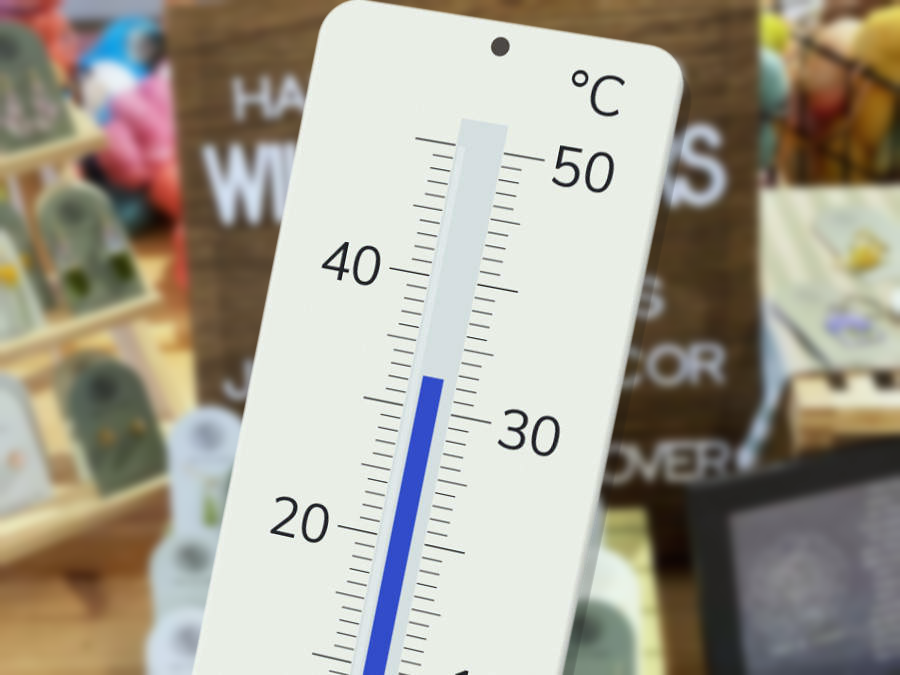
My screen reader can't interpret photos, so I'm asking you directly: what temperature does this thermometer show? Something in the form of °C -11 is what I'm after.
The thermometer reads °C 32.5
